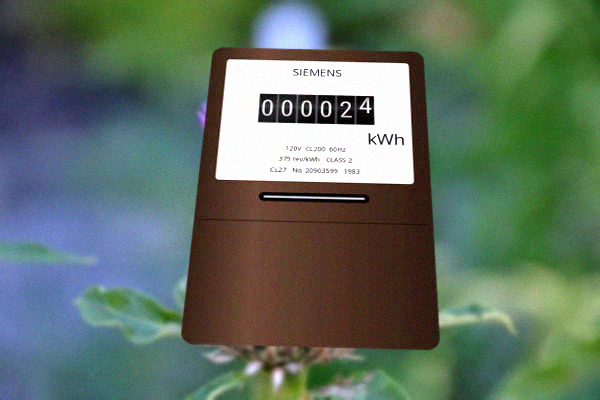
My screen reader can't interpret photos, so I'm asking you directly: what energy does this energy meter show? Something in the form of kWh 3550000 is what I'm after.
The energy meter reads kWh 24
